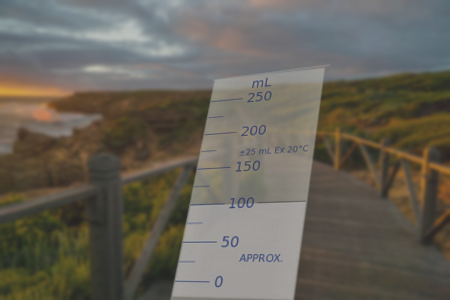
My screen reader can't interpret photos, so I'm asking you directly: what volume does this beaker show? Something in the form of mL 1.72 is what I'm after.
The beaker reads mL 100
